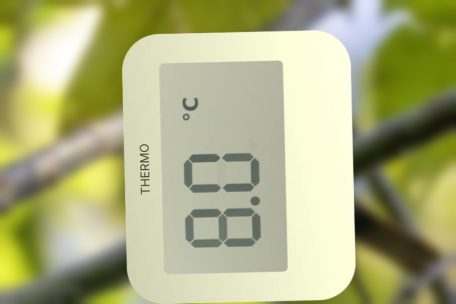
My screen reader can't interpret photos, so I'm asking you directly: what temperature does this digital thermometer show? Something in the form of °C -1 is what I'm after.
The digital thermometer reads °C 8.0
